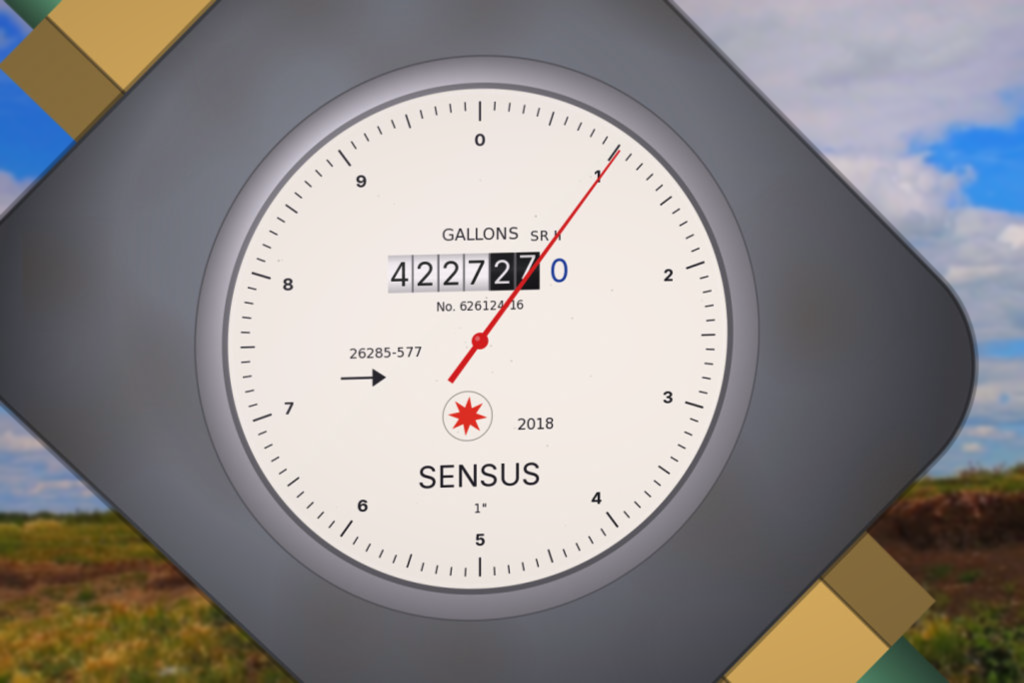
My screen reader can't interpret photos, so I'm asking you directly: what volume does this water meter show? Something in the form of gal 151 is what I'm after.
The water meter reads gal 4227271.0
